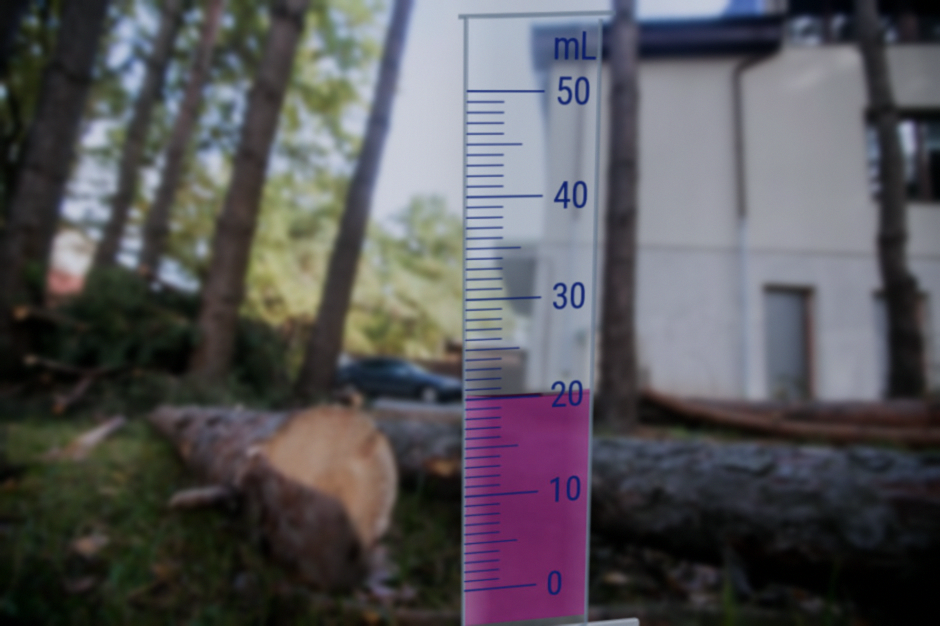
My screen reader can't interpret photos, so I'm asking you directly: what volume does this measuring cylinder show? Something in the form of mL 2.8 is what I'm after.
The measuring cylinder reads mL 20
